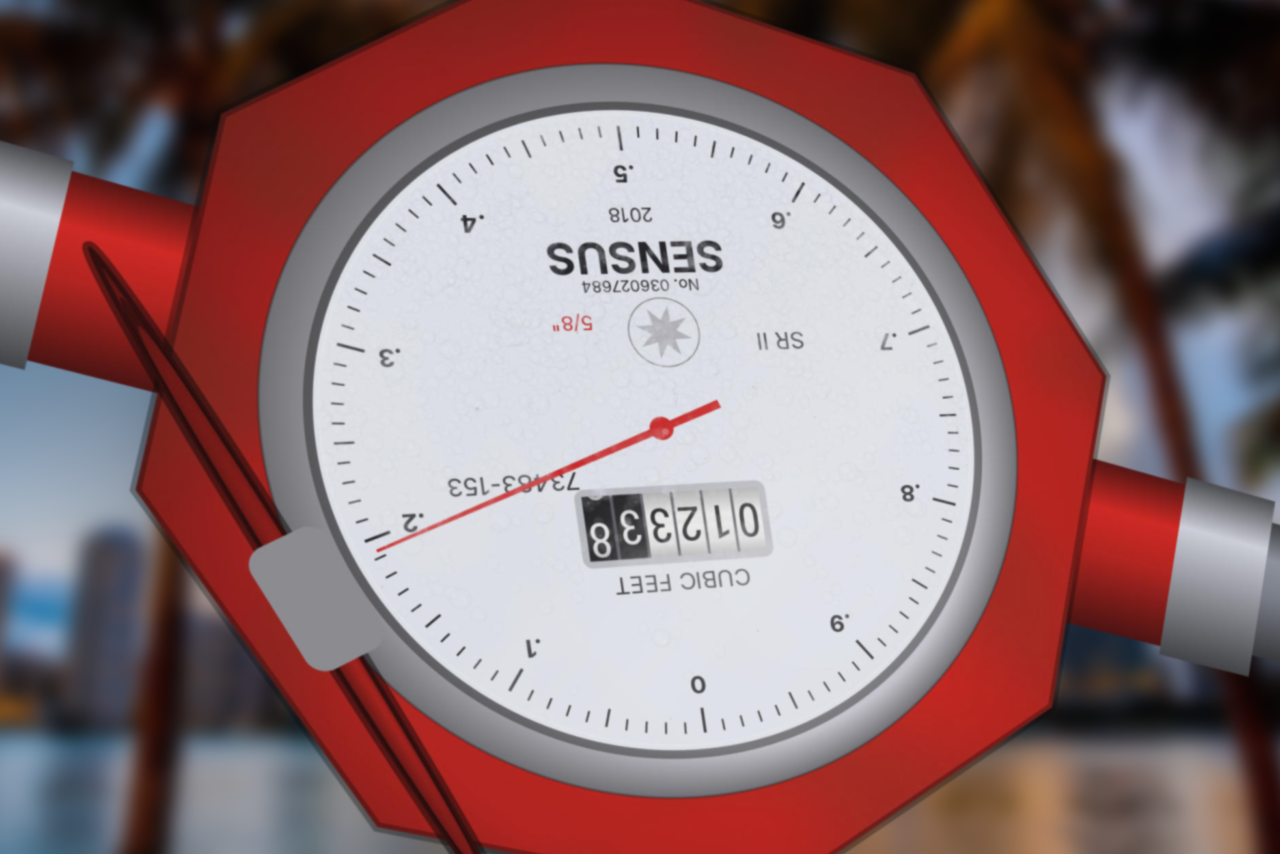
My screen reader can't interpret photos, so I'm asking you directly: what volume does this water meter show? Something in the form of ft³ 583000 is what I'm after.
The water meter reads ft³ 12338.19
